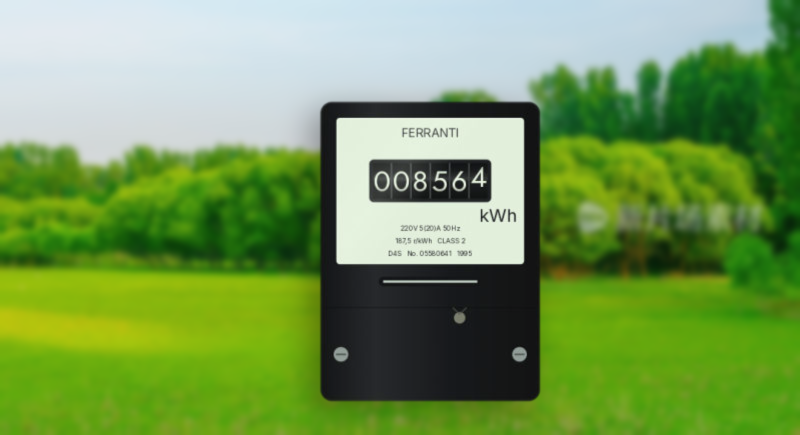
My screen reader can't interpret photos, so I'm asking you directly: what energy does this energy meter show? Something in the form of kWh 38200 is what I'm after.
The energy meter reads kWh 8564
